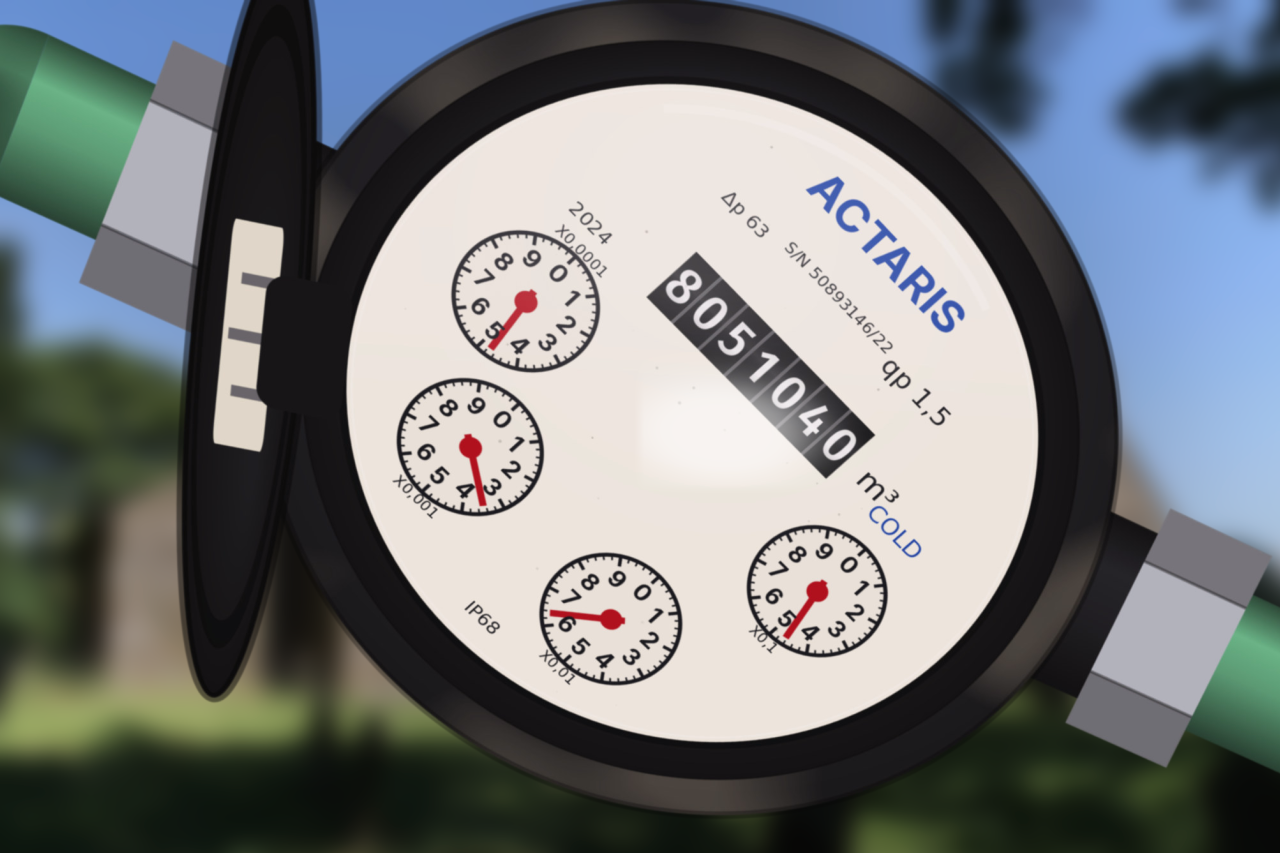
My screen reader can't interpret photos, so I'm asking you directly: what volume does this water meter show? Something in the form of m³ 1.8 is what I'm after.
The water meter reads m³ 8051040.4634
